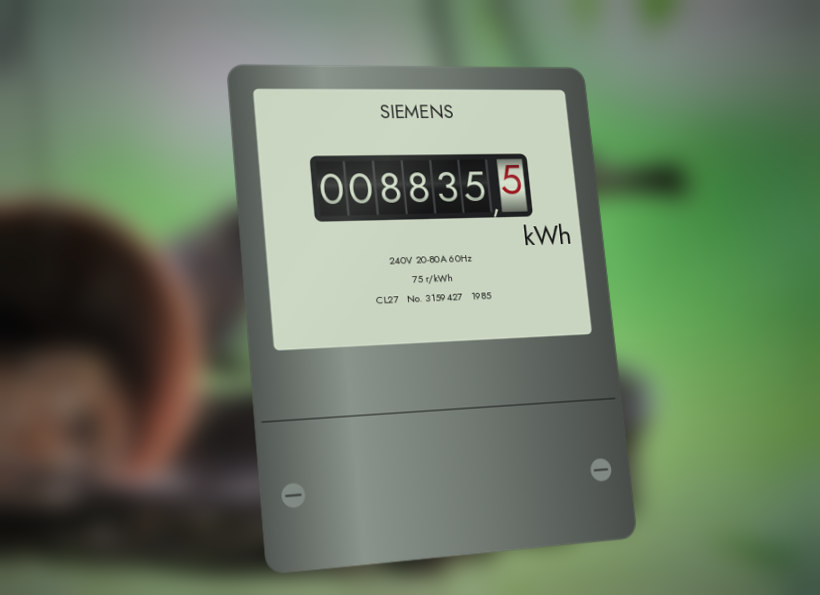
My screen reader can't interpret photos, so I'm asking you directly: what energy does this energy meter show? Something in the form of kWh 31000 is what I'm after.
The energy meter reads kWh 8835.5
